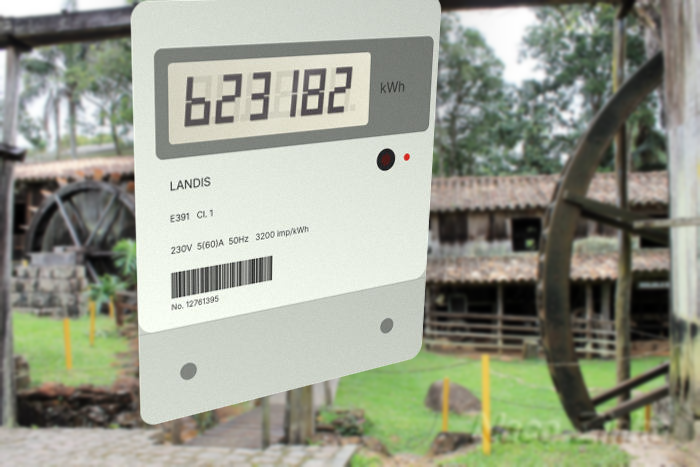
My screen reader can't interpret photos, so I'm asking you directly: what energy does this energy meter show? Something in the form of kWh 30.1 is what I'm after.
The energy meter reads kWh 623182
